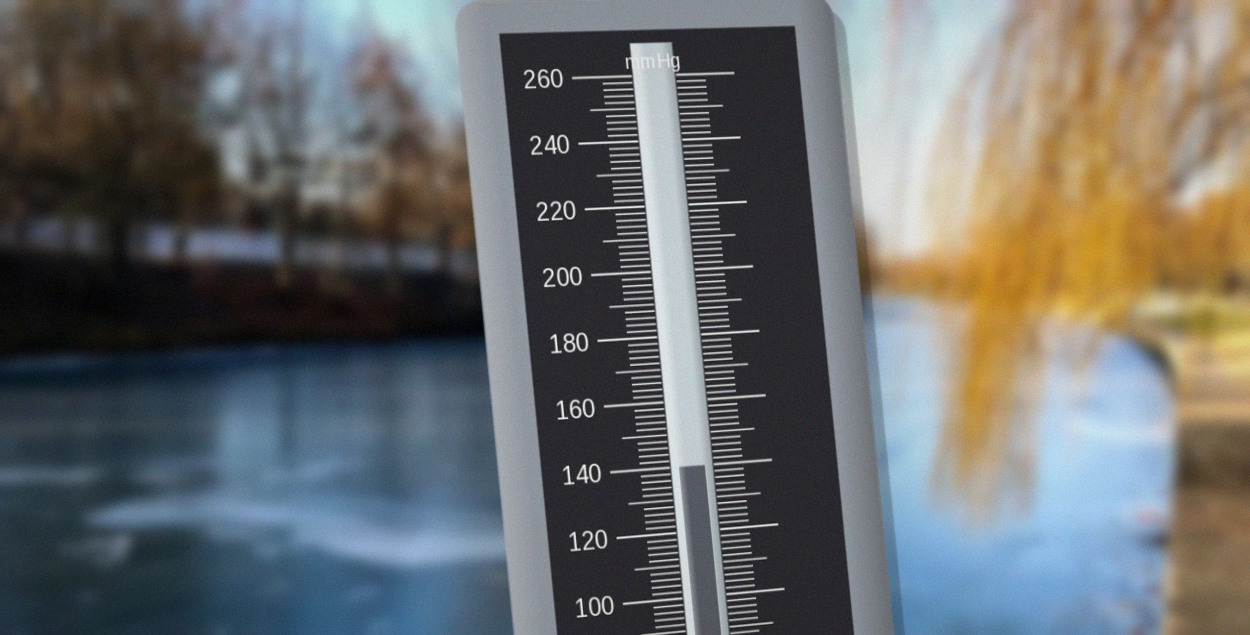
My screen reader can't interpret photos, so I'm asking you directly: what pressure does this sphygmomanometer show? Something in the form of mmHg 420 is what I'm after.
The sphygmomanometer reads mmHg 140
